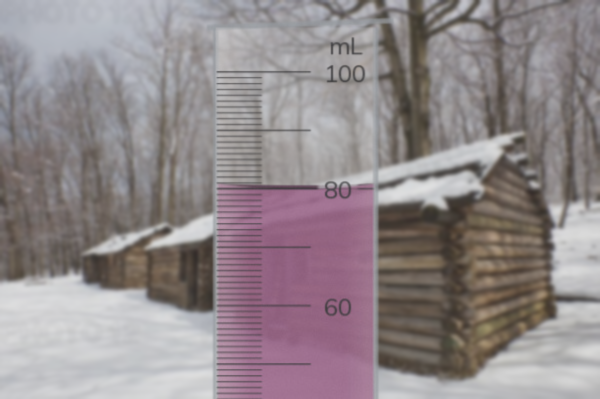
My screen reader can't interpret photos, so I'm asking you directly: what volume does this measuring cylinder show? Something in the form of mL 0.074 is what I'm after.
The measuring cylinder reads mL 80
